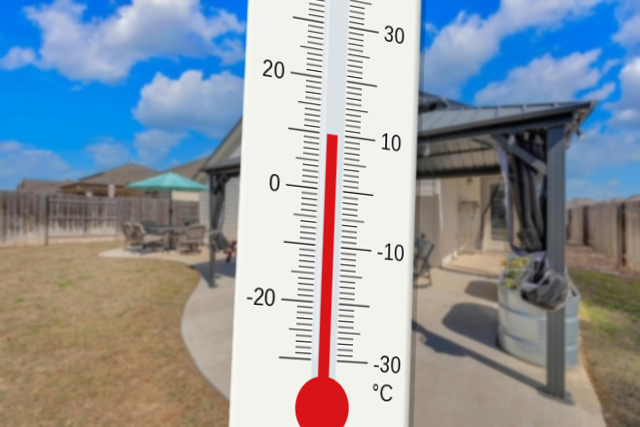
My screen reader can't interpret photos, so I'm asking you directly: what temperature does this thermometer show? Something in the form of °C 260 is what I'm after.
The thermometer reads °C 10
